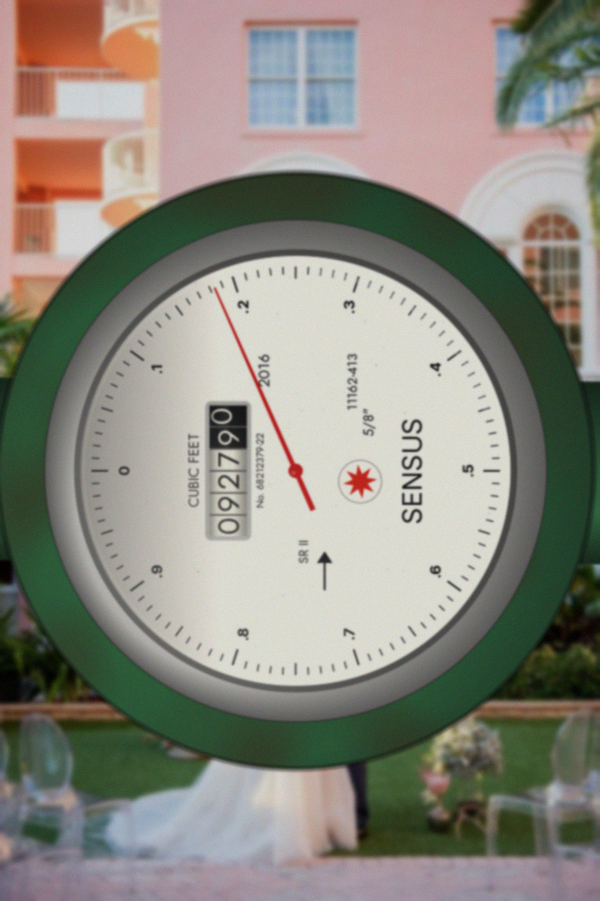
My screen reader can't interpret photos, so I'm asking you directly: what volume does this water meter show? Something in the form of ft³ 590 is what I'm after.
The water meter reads ft³ 92790.18
